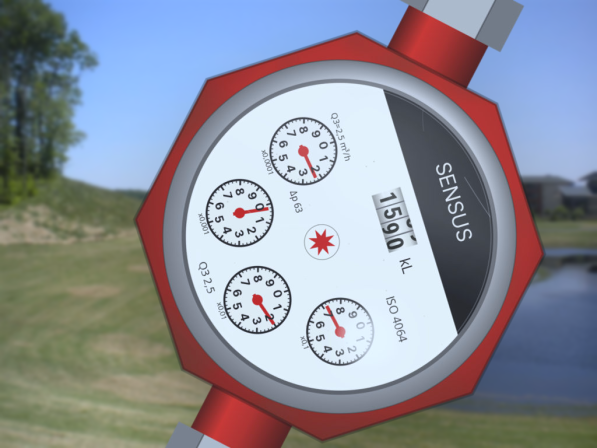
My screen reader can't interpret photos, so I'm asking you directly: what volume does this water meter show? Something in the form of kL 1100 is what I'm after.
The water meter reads kL 1589.7202
